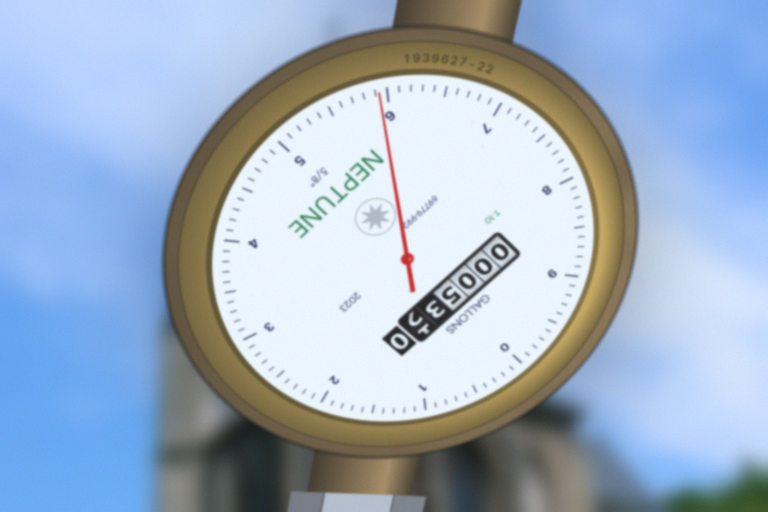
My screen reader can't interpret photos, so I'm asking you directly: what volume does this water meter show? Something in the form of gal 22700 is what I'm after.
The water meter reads gal 5315.9
